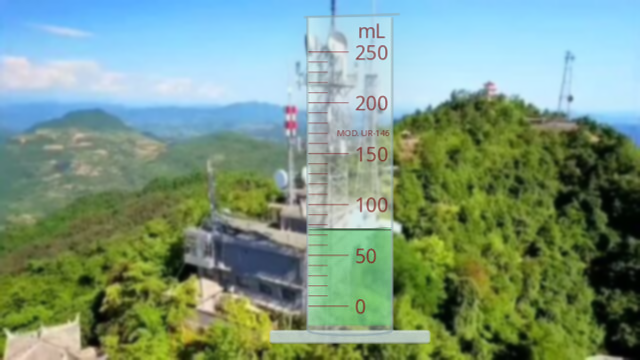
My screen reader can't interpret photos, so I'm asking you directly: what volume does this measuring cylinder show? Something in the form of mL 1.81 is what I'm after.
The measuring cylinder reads mL 75
